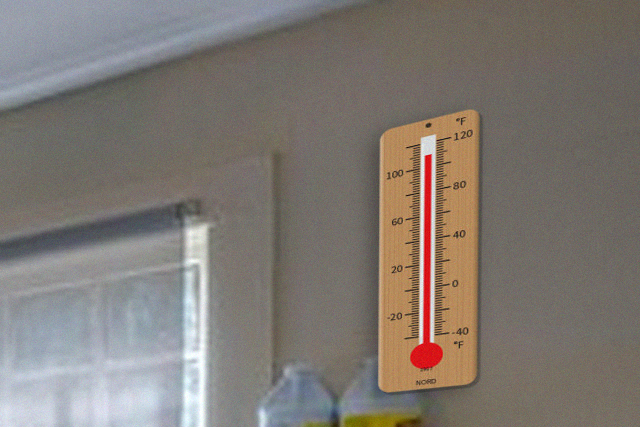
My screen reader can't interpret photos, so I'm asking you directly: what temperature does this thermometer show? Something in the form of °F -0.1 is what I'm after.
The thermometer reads °F 110
